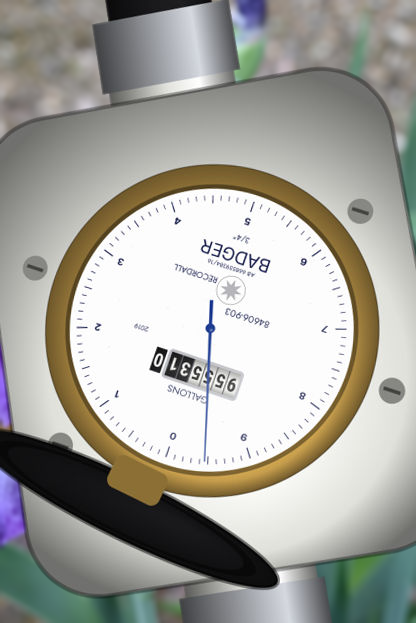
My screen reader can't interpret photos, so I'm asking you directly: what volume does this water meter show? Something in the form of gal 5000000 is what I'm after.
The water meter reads gal 9555309.5
